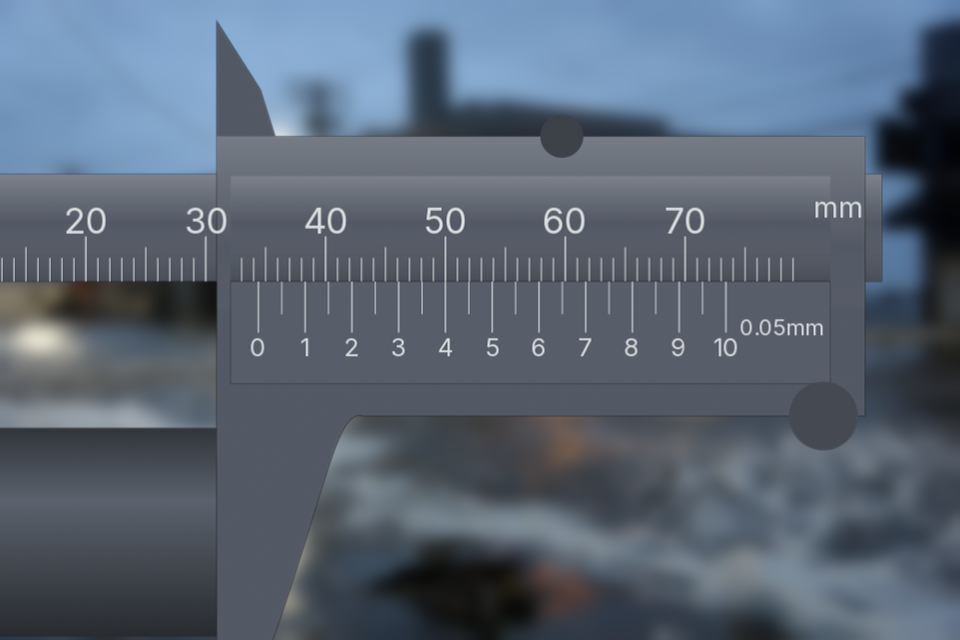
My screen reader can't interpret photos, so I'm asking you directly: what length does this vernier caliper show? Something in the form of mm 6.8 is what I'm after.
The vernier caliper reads mm 34.4
